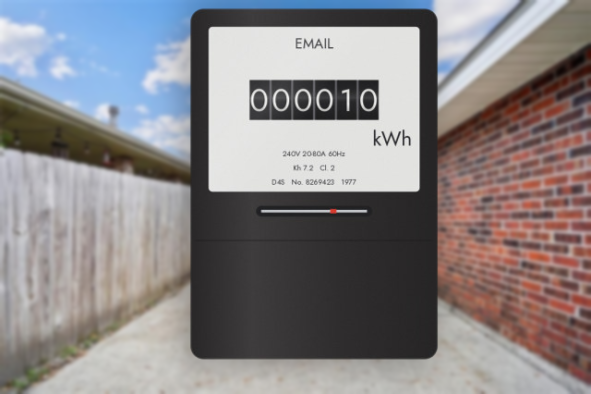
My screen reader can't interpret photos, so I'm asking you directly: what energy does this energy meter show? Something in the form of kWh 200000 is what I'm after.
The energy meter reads kWh 10
